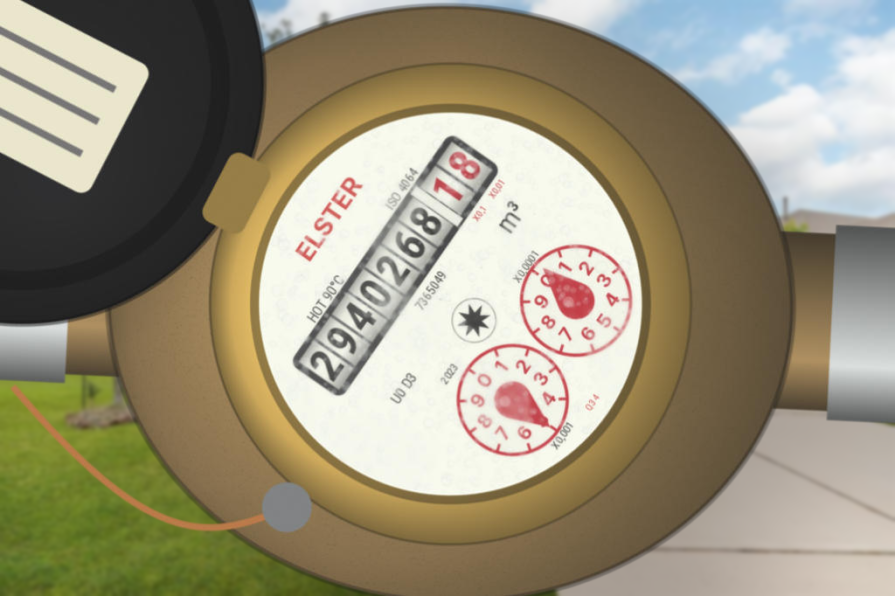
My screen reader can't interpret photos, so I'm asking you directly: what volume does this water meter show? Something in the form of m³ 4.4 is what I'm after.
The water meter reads m³ 2940268.1850
